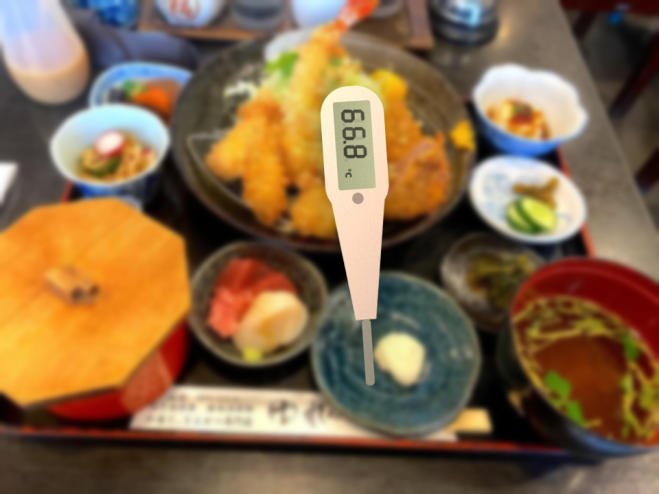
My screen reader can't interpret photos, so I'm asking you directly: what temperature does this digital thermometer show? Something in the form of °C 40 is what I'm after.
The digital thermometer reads °C 66.8
